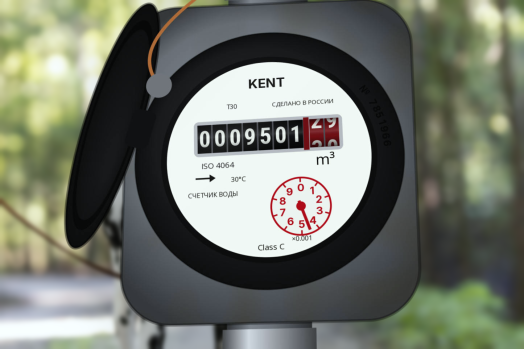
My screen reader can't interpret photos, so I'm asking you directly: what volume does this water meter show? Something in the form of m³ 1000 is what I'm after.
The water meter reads m³ 9501.294
